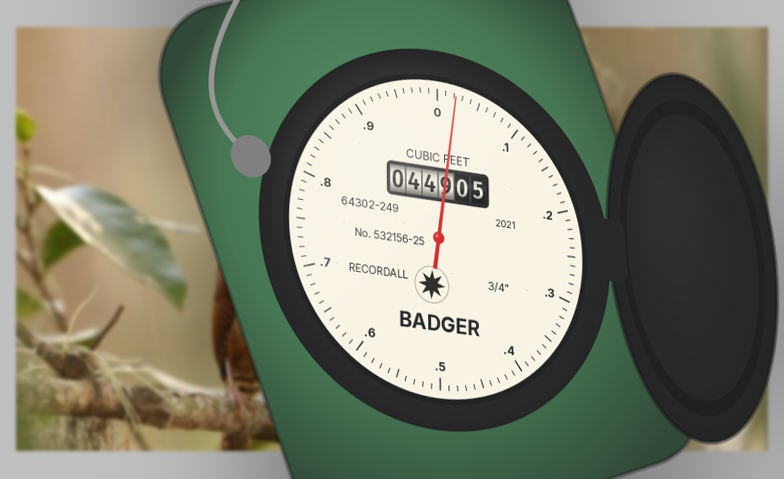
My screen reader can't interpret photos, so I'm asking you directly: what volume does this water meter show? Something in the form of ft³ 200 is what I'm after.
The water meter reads ft³ 44905.02
